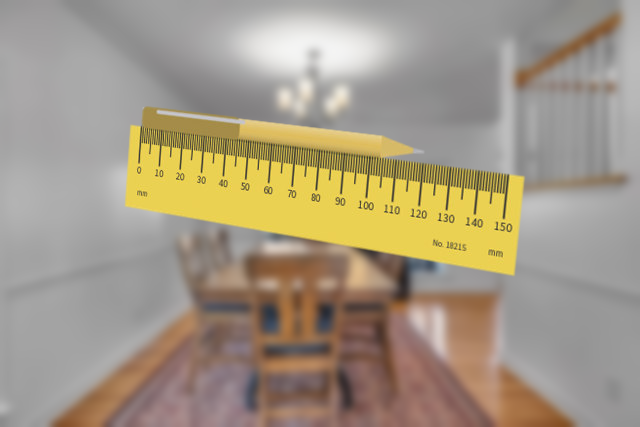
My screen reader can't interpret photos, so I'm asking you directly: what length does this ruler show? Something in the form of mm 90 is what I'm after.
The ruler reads mm 120
